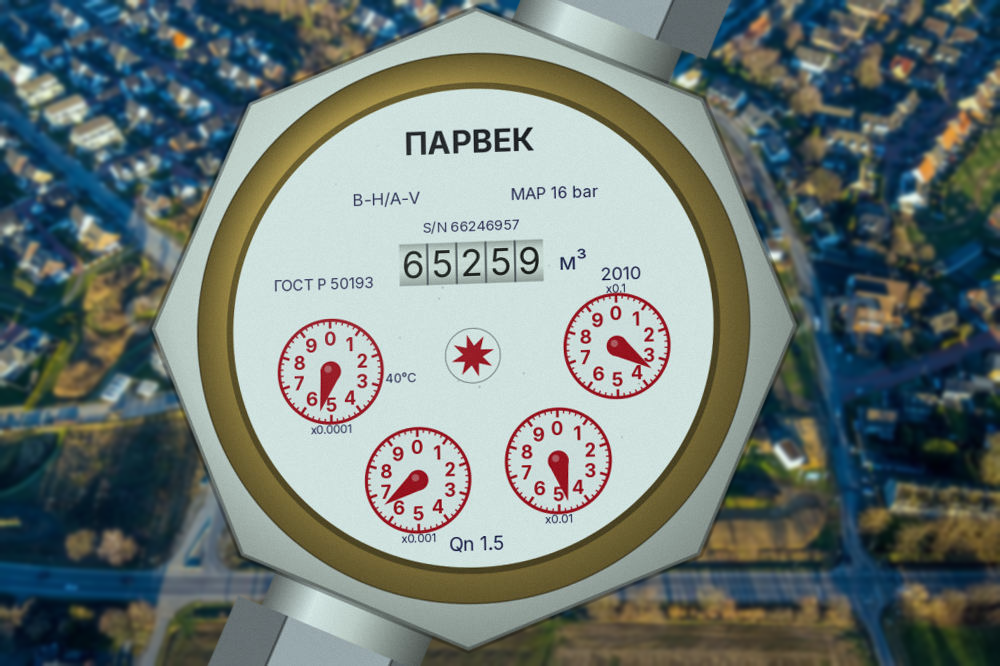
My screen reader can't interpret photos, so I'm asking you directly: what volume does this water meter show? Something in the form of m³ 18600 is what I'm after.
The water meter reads m³ 65259.3465
